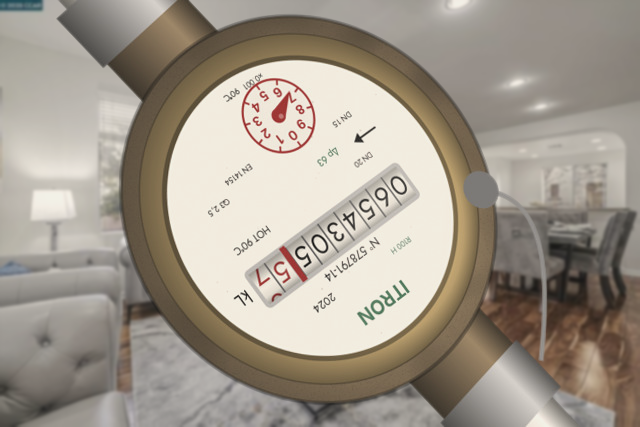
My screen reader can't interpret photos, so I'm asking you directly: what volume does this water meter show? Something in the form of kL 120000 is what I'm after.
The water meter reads kL 654305.566
